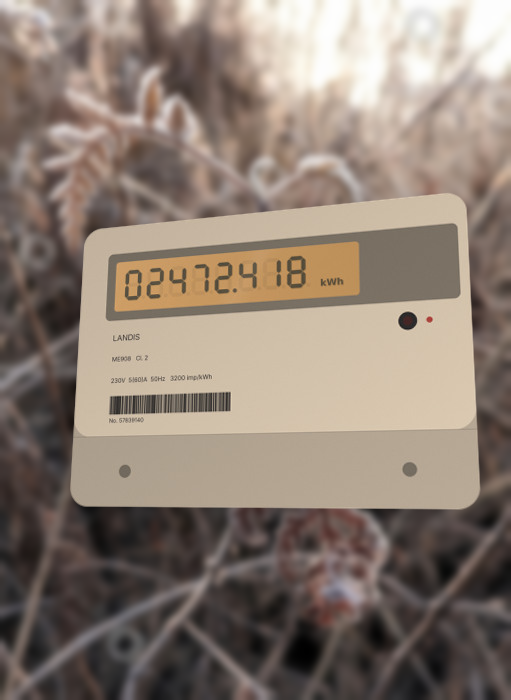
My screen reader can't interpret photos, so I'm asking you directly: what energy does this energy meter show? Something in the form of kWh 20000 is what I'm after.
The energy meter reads kWh 2472.418
